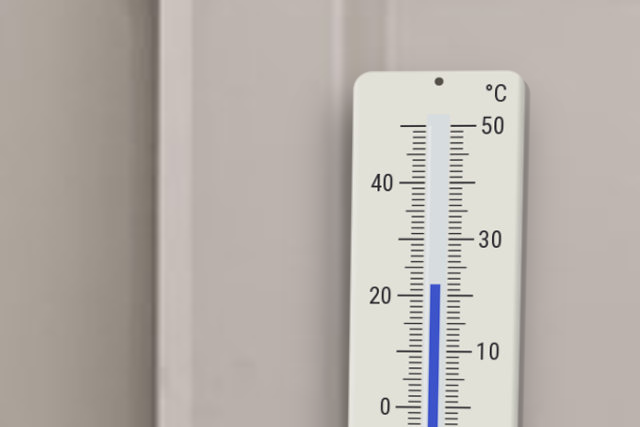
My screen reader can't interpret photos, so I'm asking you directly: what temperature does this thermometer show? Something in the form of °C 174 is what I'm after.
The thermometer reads °C 22
